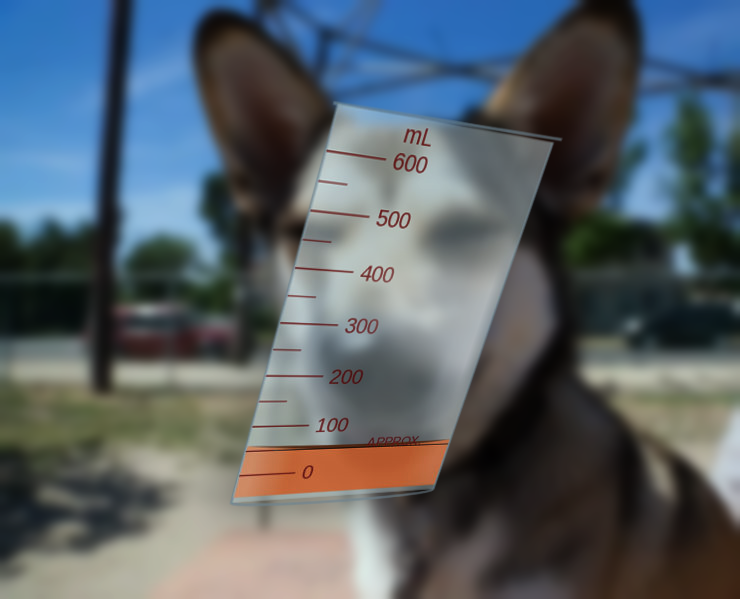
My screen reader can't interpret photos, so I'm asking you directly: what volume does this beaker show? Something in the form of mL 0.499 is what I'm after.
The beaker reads mL 50
